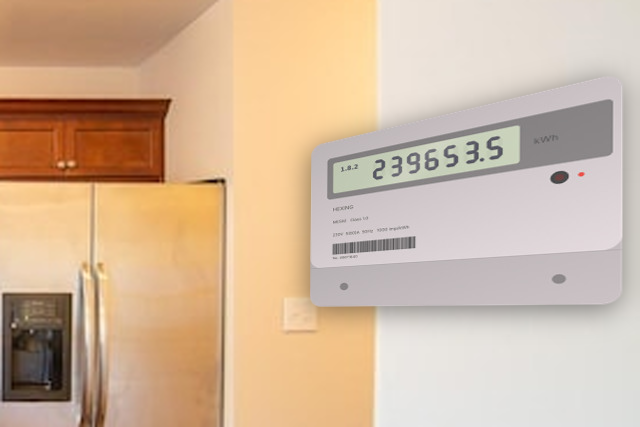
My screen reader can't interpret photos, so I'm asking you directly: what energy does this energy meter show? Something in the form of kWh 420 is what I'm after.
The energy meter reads kWh 239653.5
